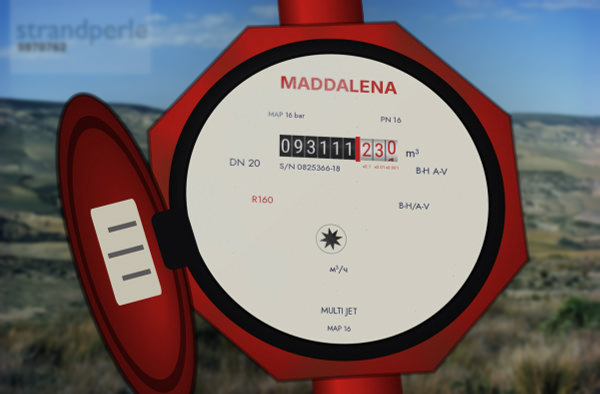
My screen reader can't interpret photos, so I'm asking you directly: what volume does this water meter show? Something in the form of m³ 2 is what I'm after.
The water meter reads m³ 93111.230
